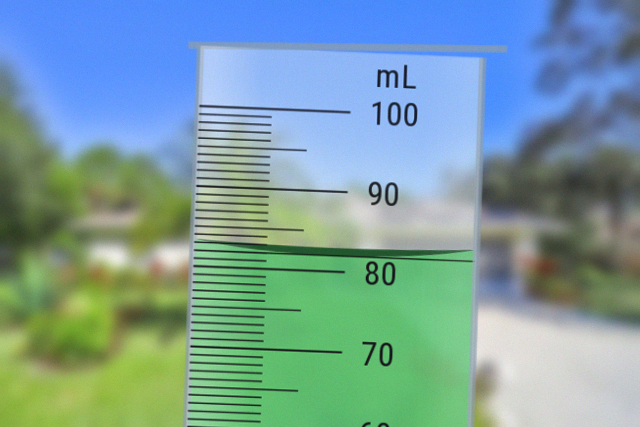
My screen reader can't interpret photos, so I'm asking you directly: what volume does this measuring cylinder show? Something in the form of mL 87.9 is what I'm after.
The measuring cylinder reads mL 82
